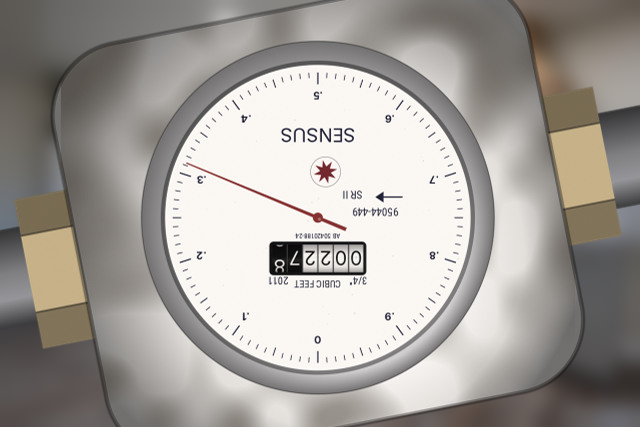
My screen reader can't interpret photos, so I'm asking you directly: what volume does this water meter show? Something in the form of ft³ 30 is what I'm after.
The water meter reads ft³ 2278.31
